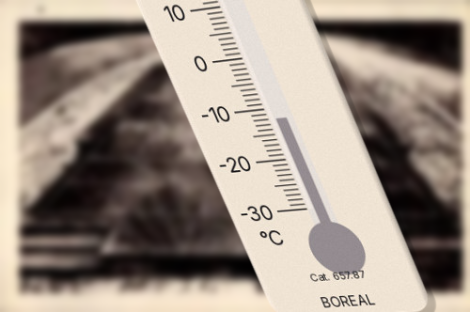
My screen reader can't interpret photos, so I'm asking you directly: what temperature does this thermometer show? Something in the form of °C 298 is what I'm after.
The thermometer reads °C -12
